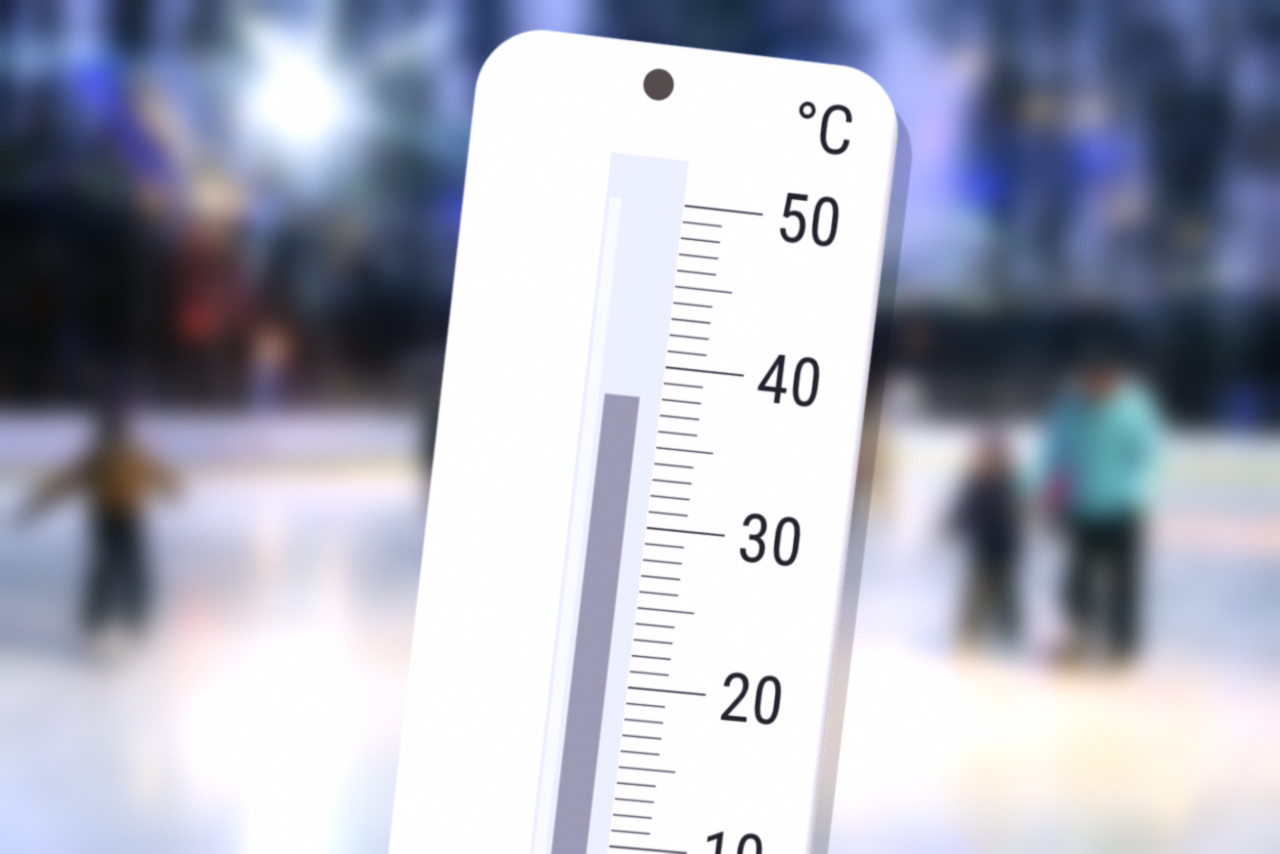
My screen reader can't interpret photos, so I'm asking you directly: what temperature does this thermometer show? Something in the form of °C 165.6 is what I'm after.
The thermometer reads °C 38
